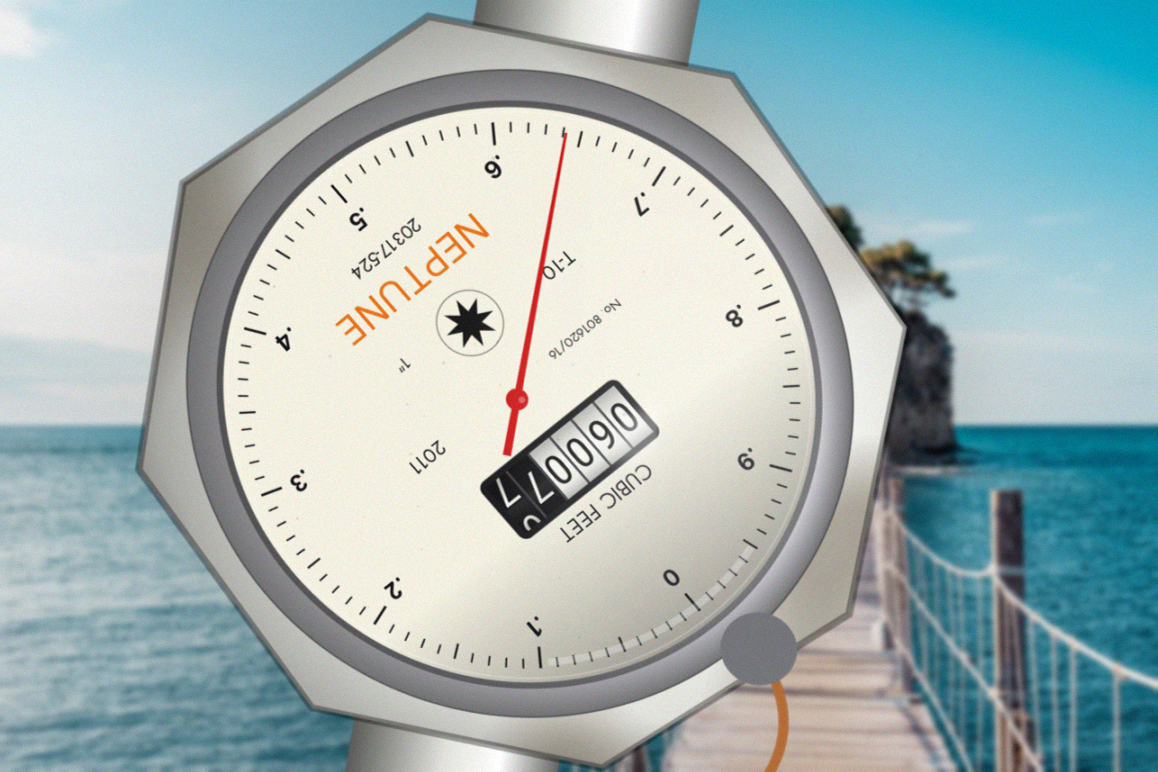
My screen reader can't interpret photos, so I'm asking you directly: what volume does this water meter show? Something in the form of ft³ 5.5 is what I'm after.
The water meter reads ft³ 60076.64
